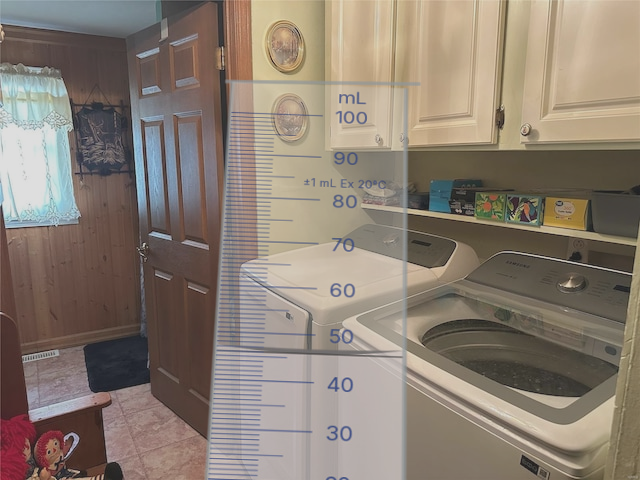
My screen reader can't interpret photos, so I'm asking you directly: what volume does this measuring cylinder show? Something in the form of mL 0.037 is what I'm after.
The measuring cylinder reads mL 46
